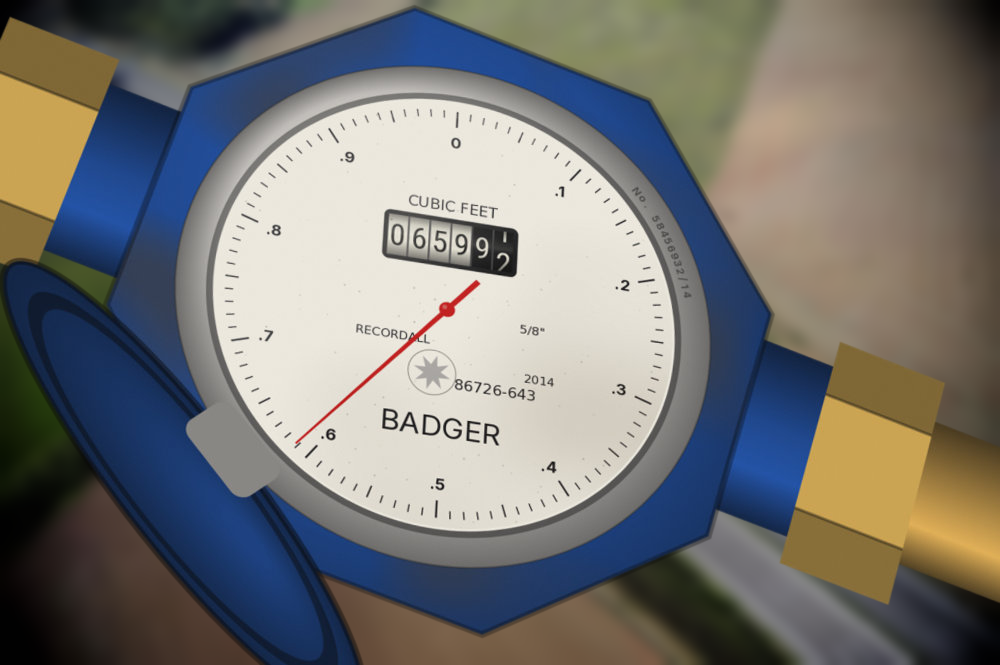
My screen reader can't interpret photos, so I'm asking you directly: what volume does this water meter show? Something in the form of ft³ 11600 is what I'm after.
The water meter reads ft³ 65991.61
